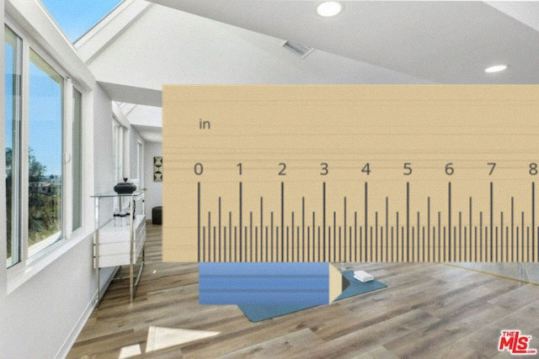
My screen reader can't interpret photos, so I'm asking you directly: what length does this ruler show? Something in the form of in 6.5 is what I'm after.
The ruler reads in 3.625
